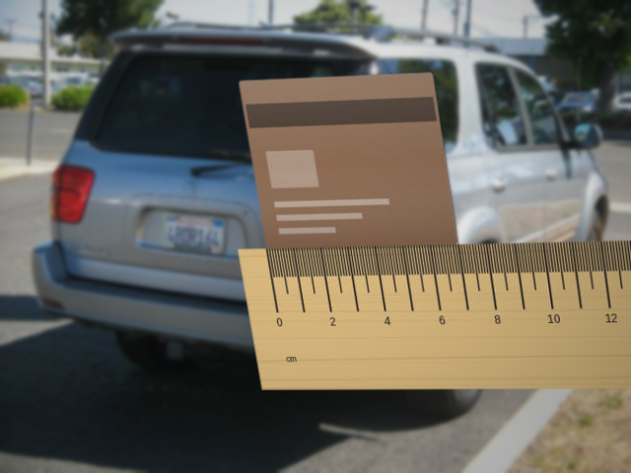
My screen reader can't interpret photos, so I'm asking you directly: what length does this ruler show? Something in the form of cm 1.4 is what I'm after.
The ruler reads cm 7
